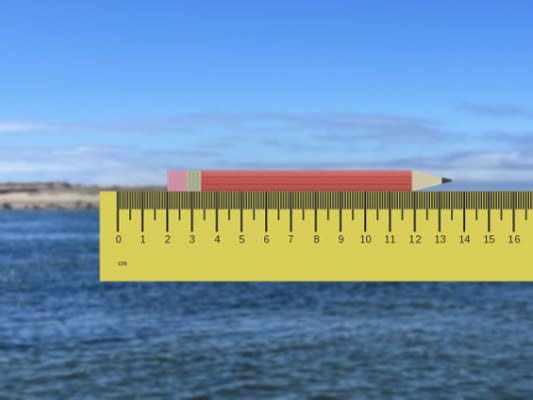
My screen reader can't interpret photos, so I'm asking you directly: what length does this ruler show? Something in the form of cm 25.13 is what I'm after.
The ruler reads cm 11.5
